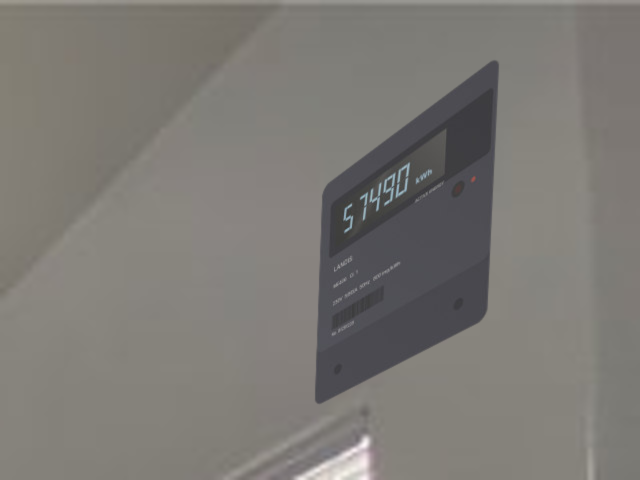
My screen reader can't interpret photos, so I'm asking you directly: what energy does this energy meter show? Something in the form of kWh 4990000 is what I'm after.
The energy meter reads kWh 57490
